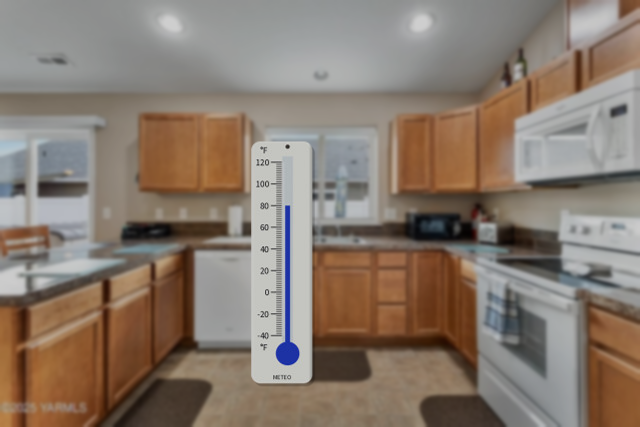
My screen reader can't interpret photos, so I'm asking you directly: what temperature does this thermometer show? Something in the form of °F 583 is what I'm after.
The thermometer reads °F 80
